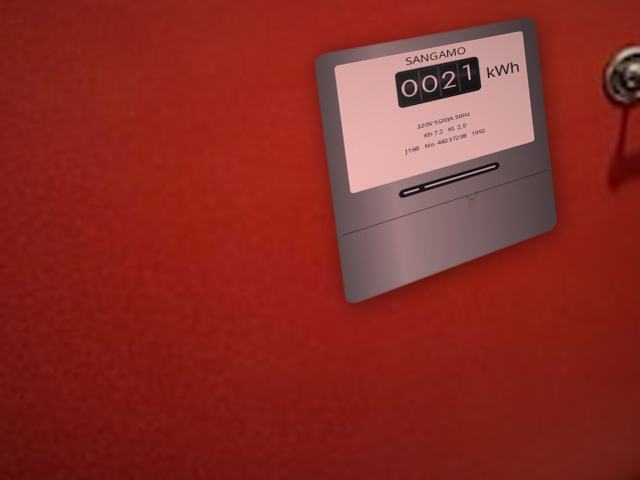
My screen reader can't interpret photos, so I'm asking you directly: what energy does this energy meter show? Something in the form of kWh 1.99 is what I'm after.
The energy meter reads kWh 21
